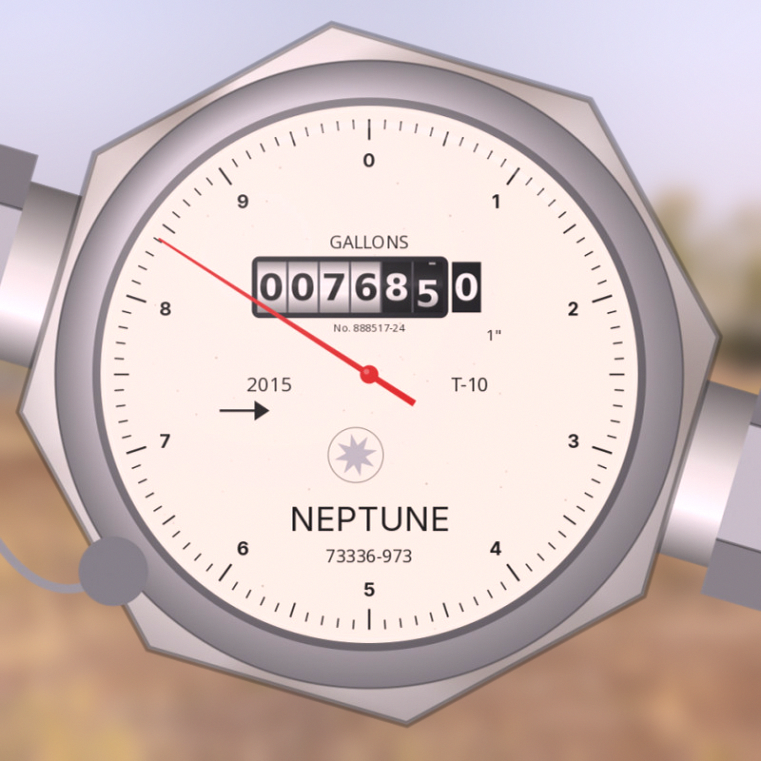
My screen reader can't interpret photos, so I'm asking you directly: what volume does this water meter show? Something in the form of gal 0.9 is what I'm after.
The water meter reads gal 76848.4
